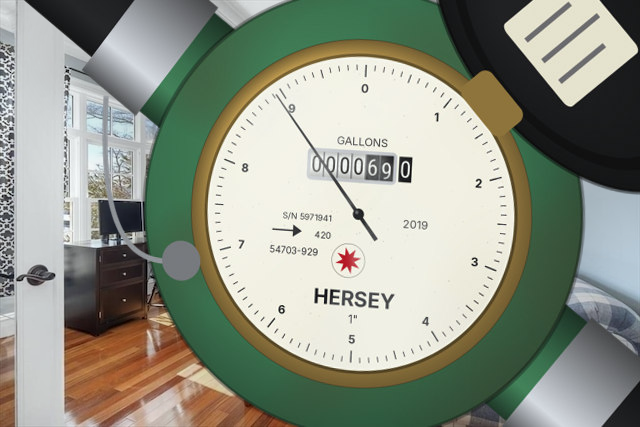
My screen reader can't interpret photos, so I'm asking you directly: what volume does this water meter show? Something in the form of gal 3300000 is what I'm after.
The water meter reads gal 688.9
